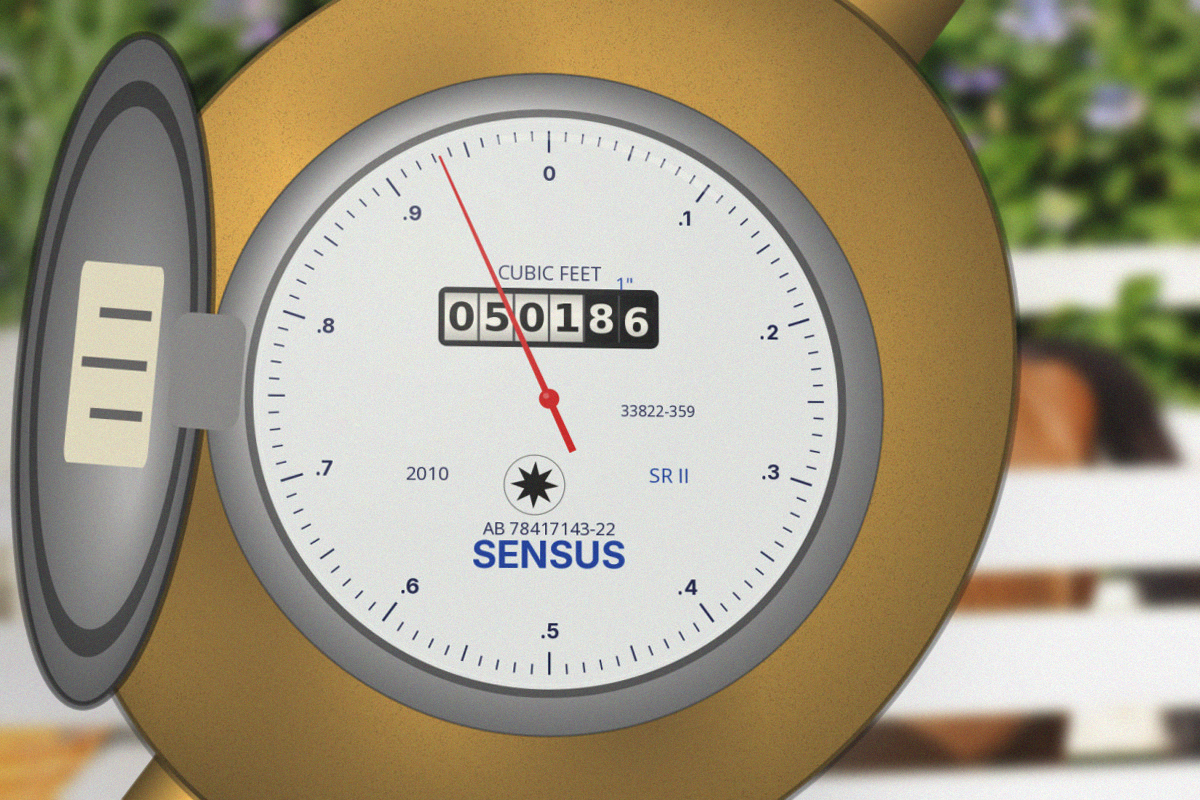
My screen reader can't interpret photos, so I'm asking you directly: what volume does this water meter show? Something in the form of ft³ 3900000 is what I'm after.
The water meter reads ft³ 50185.93
